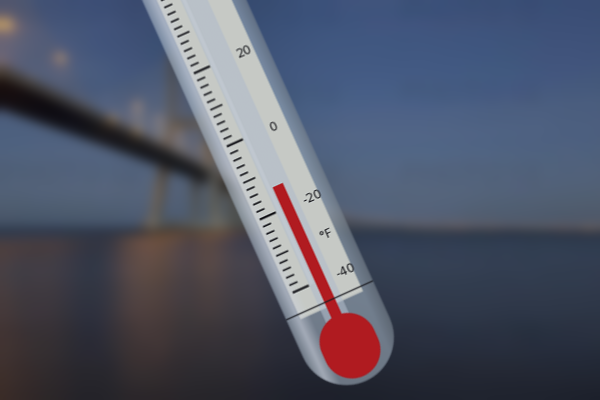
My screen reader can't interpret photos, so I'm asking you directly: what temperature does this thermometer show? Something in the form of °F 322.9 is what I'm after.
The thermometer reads °F -14
